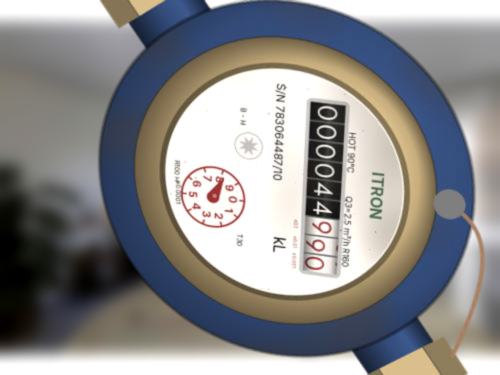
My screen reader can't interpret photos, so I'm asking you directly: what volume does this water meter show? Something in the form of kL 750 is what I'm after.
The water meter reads kL 44.9898
